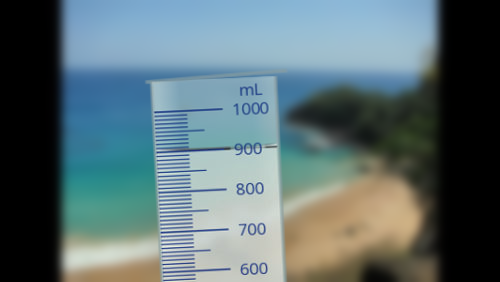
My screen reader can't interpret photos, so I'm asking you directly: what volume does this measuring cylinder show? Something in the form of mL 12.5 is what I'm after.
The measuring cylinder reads mL 900
